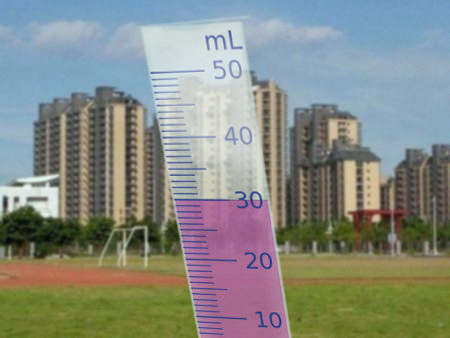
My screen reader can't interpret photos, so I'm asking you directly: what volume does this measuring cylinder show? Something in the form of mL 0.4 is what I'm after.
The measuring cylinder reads mL 30
